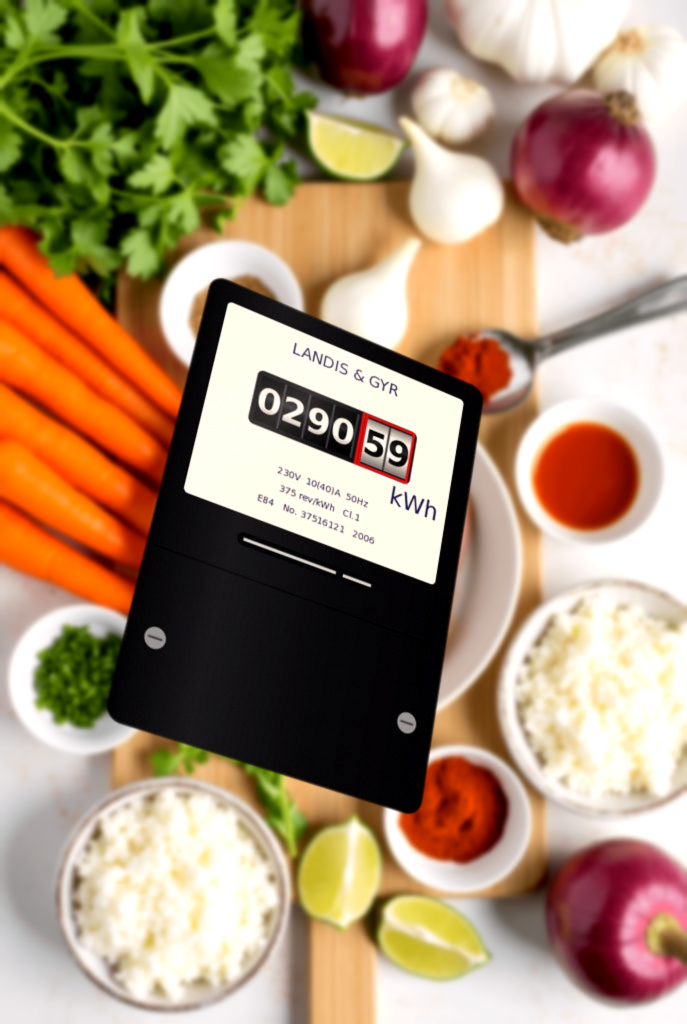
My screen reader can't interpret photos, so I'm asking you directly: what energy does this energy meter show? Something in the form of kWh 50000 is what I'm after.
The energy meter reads kWh 290.59
